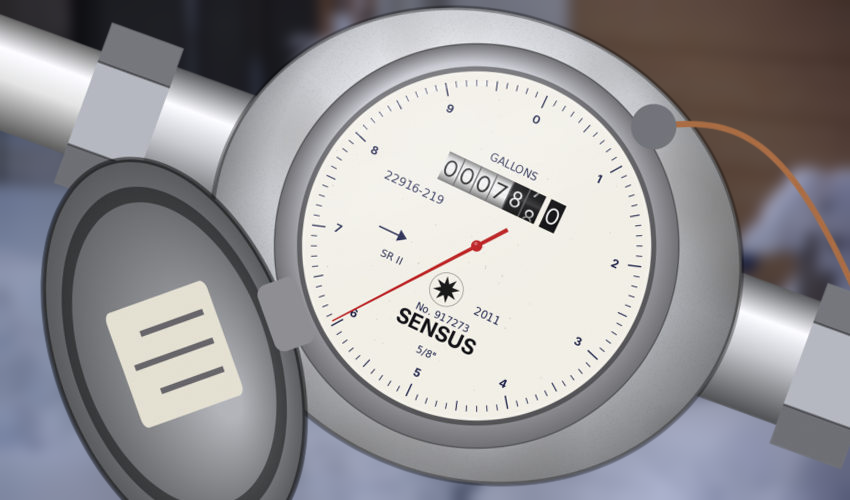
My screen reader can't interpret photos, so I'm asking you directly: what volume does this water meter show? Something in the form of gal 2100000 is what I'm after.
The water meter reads gal 7876.0
